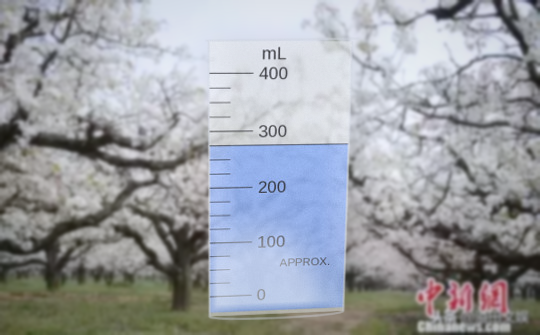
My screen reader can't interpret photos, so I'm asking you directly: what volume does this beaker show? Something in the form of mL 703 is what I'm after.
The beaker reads mL 275
